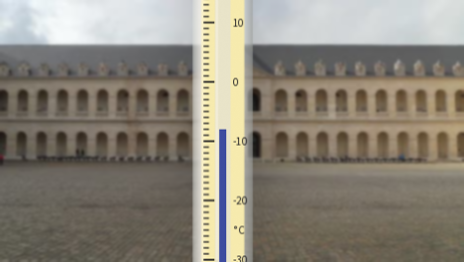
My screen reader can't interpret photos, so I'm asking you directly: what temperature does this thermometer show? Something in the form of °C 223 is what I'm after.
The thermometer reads °C -8
